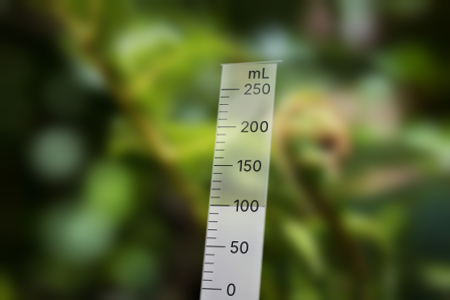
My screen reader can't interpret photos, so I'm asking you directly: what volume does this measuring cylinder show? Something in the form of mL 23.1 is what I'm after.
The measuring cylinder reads mL 100
